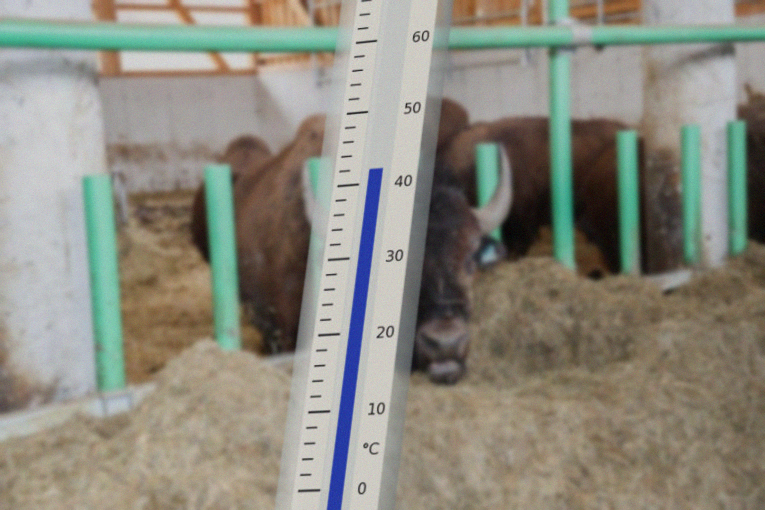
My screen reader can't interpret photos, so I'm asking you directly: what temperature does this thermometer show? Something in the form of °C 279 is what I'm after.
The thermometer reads °C 42
